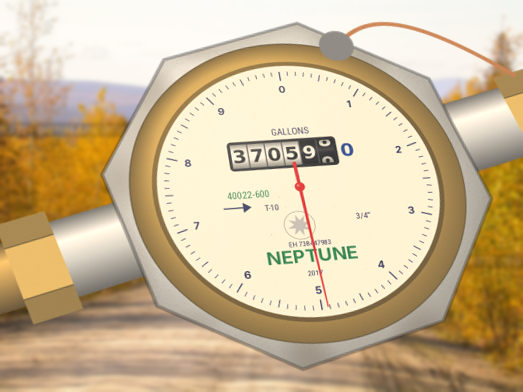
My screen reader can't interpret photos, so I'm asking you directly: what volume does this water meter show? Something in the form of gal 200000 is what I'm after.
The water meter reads gal 3705984.9
